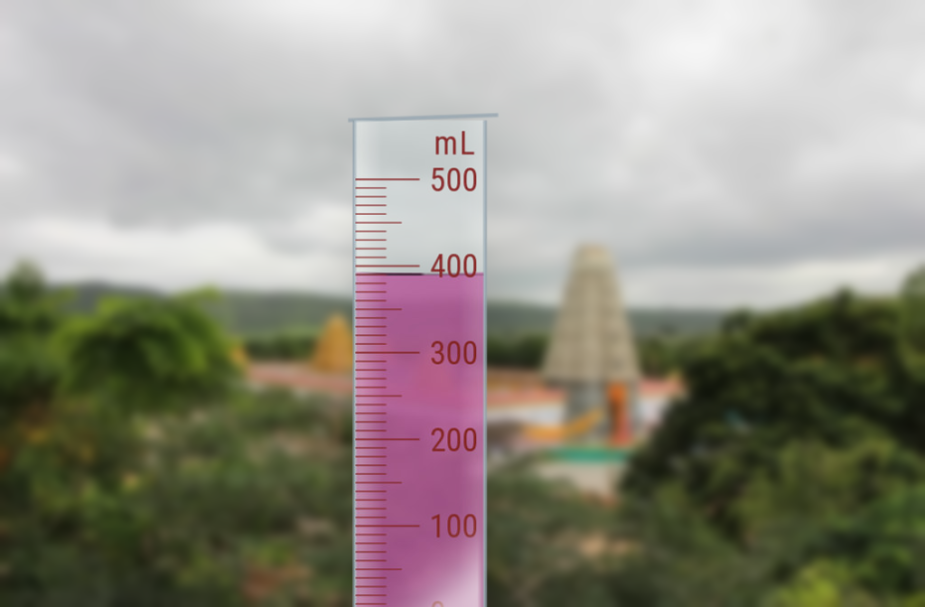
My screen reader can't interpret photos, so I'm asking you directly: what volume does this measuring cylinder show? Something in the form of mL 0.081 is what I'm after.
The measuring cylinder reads mL 390
